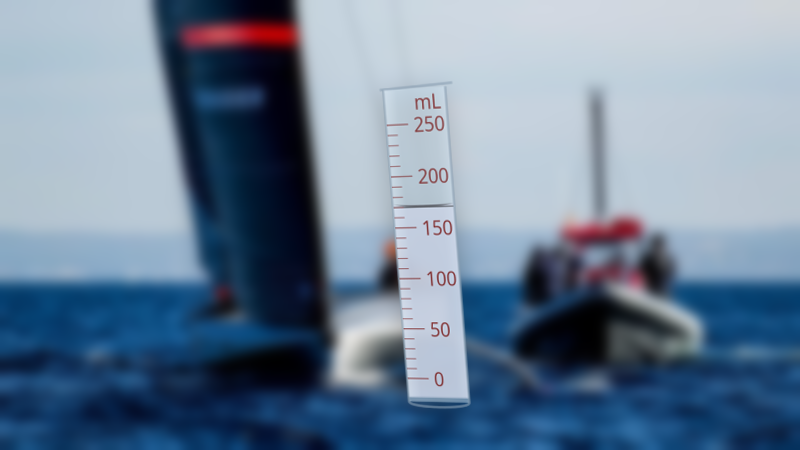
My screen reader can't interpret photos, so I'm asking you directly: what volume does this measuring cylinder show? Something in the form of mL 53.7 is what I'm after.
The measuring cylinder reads mL 170
